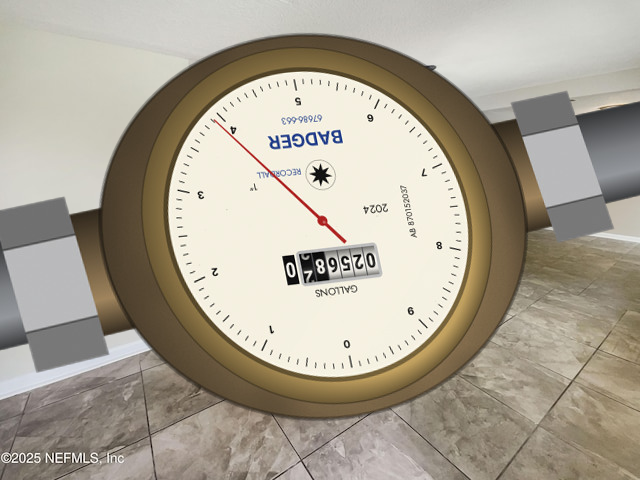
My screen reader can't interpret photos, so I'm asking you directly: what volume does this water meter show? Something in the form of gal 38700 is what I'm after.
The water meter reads gal 256823.9
